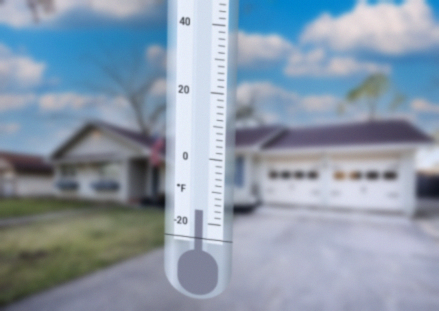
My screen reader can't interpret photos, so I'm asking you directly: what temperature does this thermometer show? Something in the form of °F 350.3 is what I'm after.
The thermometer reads °F -16
